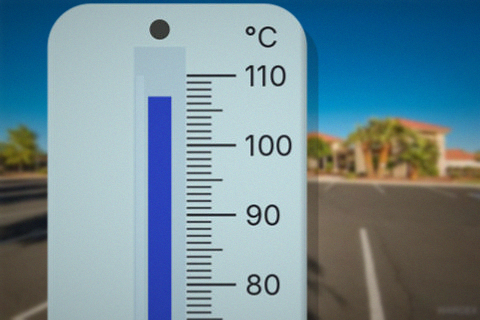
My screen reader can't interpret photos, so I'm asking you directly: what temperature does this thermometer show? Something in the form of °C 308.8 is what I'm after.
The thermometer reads °C 107
